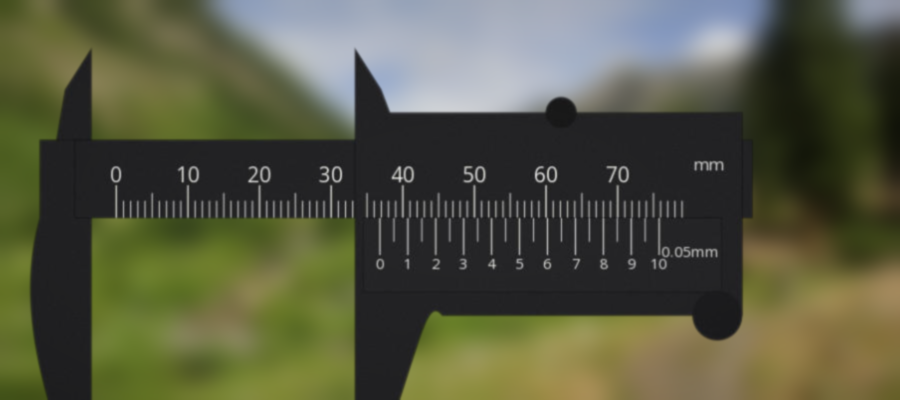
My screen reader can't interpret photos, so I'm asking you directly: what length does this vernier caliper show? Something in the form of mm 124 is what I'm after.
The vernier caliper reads mm 36.8
